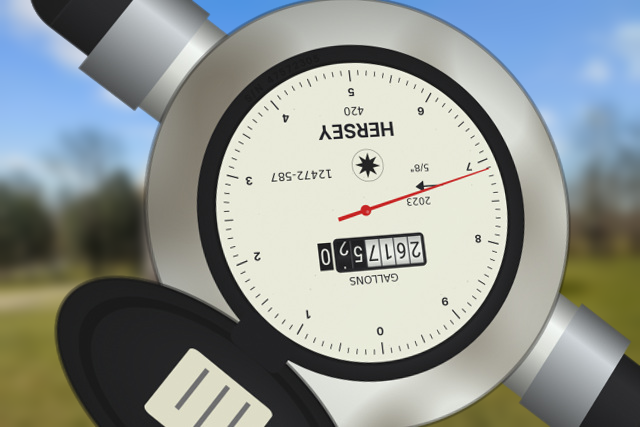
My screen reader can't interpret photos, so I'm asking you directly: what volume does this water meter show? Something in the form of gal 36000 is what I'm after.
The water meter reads gal 2617517.1
